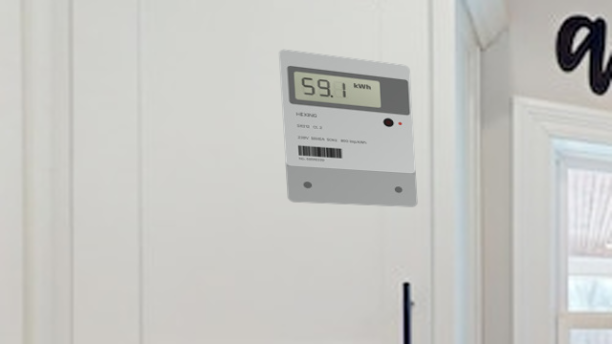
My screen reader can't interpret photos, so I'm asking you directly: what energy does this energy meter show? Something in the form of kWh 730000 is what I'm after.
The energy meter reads kWh 59.1
